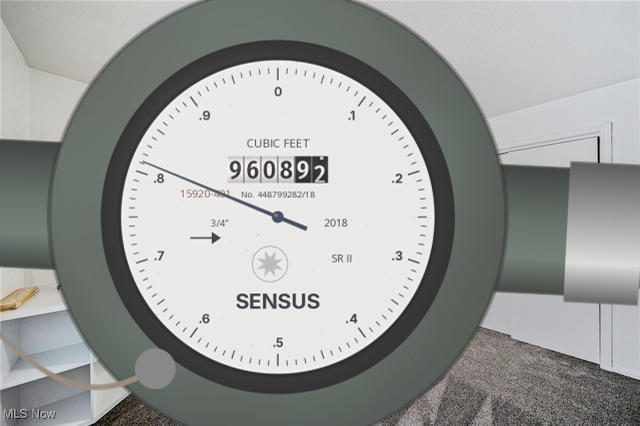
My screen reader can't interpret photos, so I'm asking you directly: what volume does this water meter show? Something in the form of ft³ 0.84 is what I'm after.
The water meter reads ft³ 960891.81
